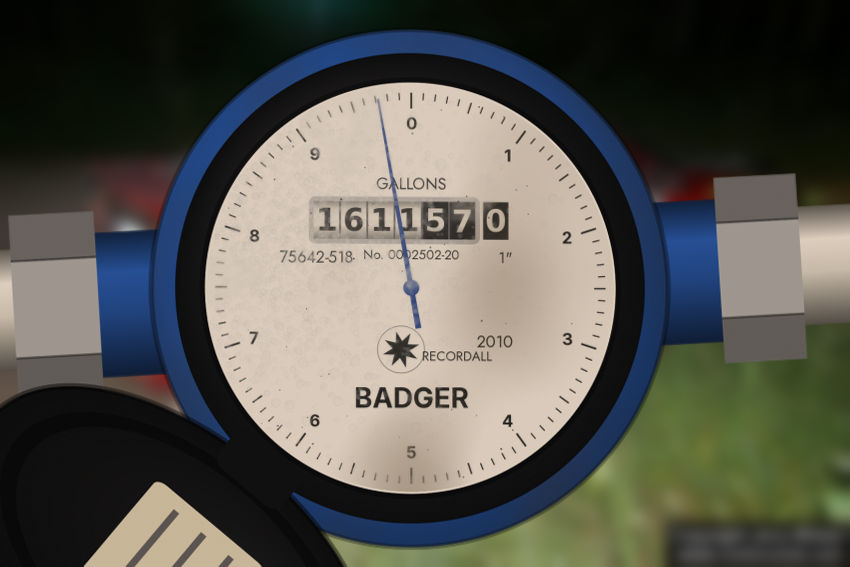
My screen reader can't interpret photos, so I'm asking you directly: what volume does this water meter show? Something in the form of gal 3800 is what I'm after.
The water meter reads gal 1611569.7
